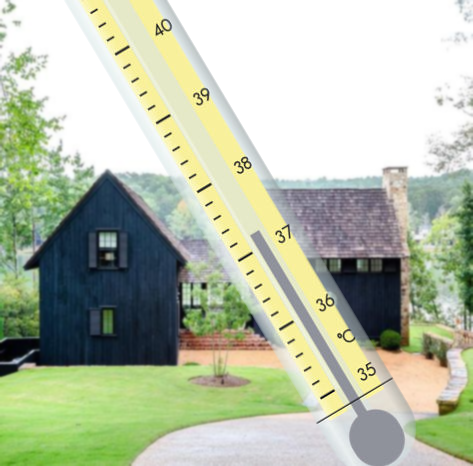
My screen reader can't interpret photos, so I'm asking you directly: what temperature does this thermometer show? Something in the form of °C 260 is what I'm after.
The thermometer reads °C 37.2
